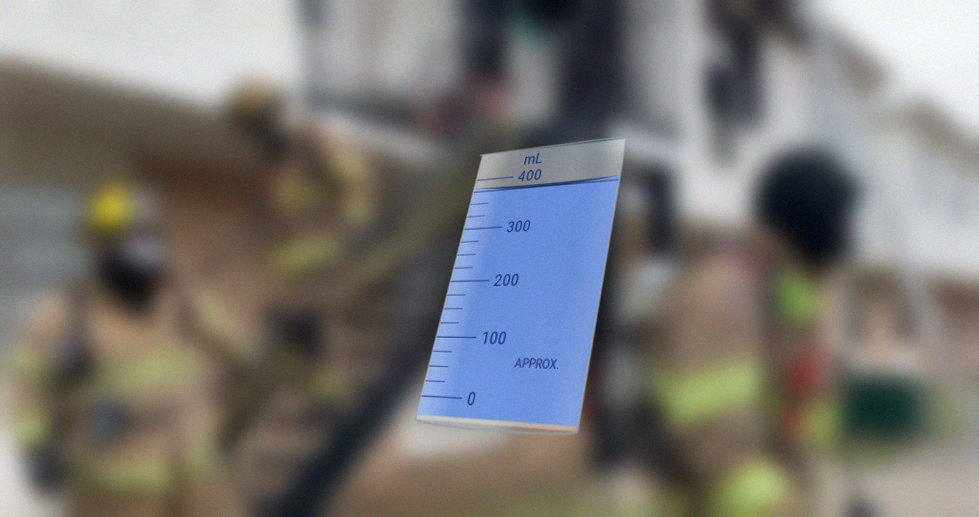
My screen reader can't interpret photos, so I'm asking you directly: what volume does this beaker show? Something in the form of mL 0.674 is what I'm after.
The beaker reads mL 375
